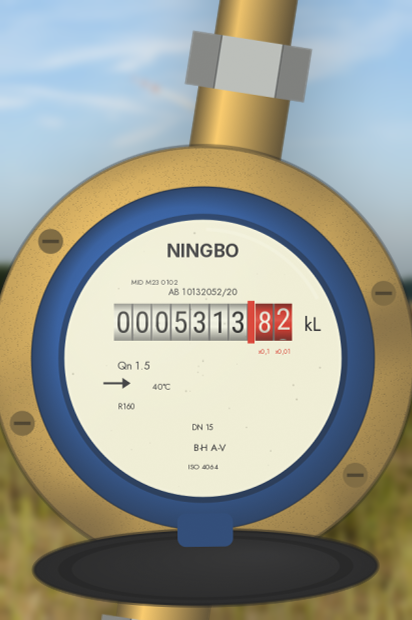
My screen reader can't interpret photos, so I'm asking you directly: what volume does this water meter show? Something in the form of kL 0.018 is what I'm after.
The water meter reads kL 5313.82
